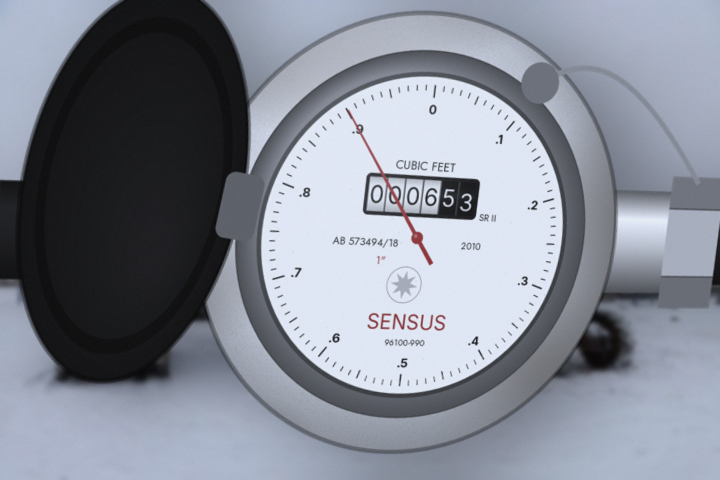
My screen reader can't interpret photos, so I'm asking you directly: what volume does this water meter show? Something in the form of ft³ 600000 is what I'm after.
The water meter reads ft³ 652.90
